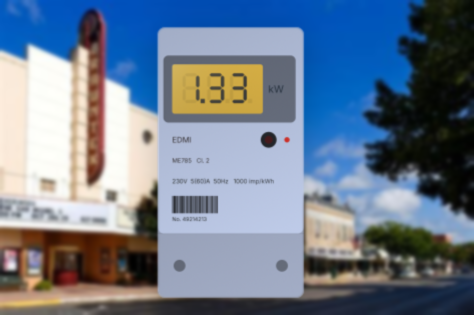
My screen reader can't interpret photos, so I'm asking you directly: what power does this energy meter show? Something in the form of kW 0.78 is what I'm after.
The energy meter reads kW 1.33
